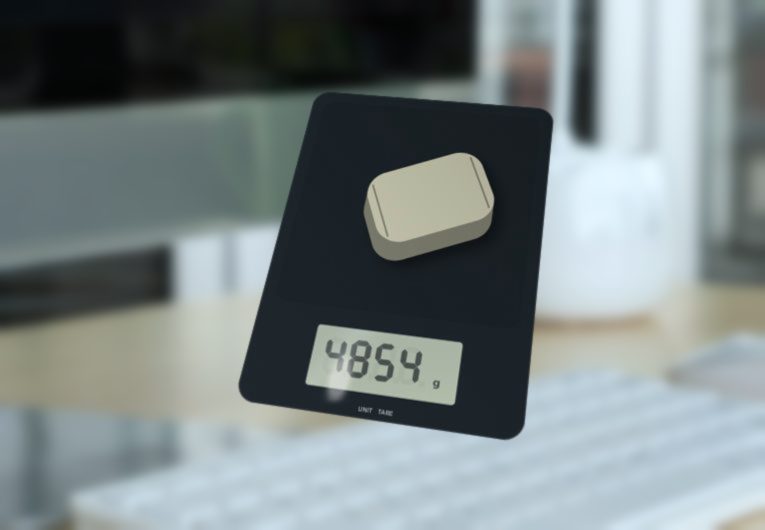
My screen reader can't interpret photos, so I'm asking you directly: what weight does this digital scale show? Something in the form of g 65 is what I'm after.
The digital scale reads g 4854
